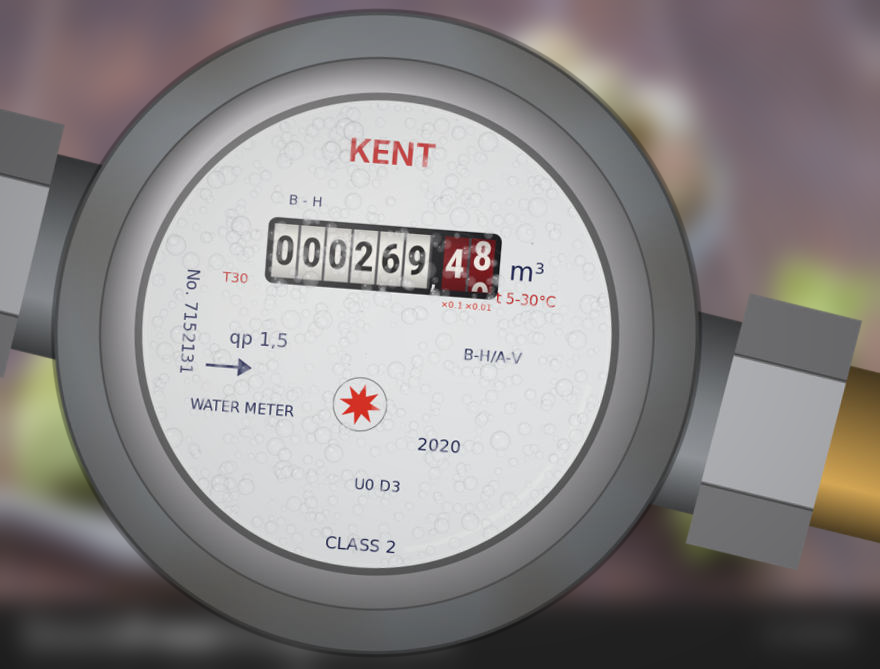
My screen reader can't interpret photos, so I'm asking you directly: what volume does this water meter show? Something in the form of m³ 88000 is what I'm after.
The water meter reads m³ 269.48
